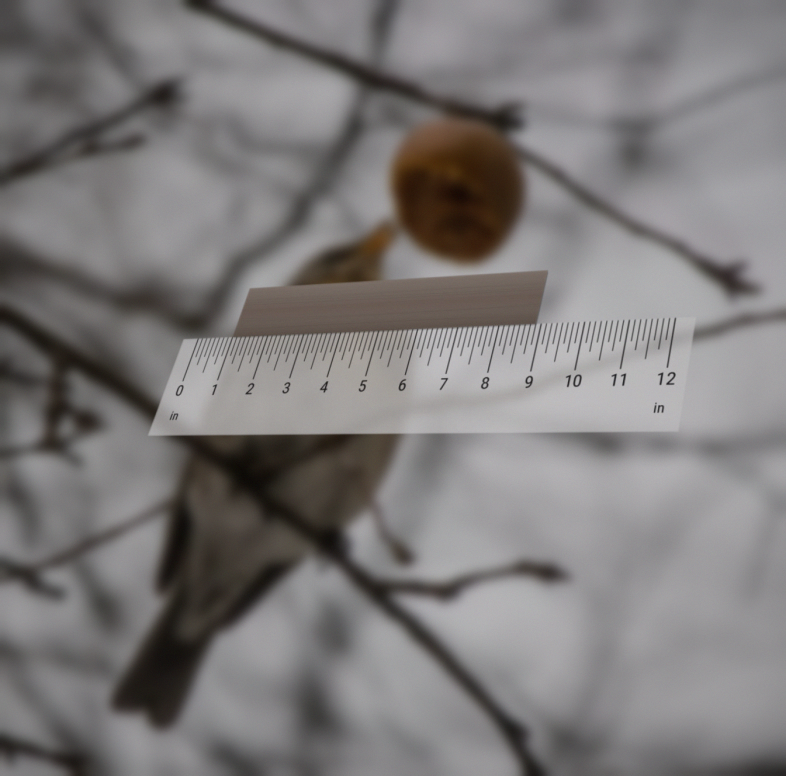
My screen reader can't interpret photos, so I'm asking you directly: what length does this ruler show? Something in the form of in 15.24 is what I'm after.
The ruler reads in 7.875
